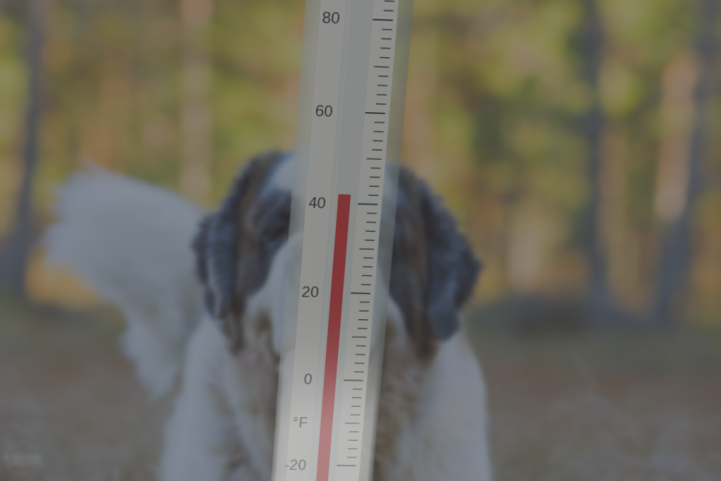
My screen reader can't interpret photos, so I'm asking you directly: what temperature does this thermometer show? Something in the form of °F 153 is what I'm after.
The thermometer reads °F 42
